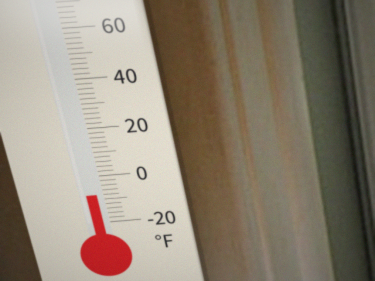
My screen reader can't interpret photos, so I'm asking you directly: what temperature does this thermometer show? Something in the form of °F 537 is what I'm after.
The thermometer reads °F -8
